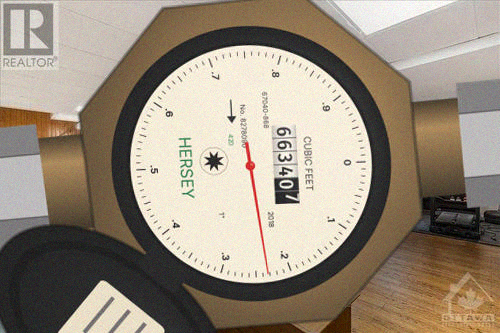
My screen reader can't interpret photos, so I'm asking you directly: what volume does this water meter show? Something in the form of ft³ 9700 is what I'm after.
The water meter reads ft³ 663407.23
